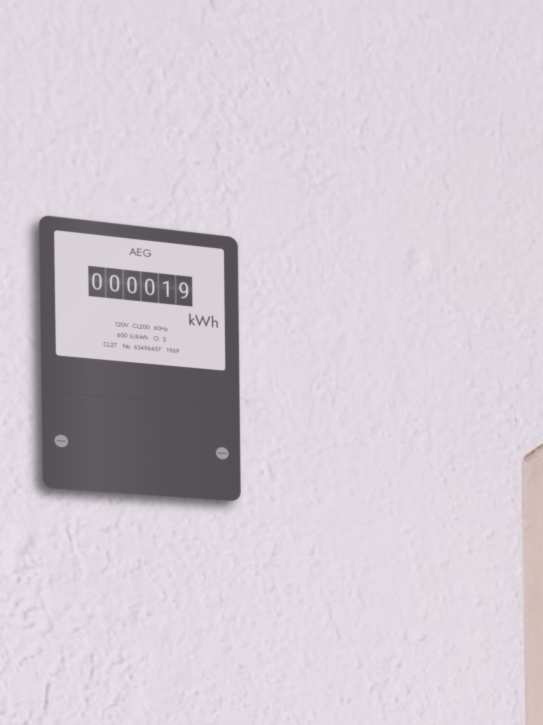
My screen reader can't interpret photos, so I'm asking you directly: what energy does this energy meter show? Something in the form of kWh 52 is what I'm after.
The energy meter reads kWh 19
